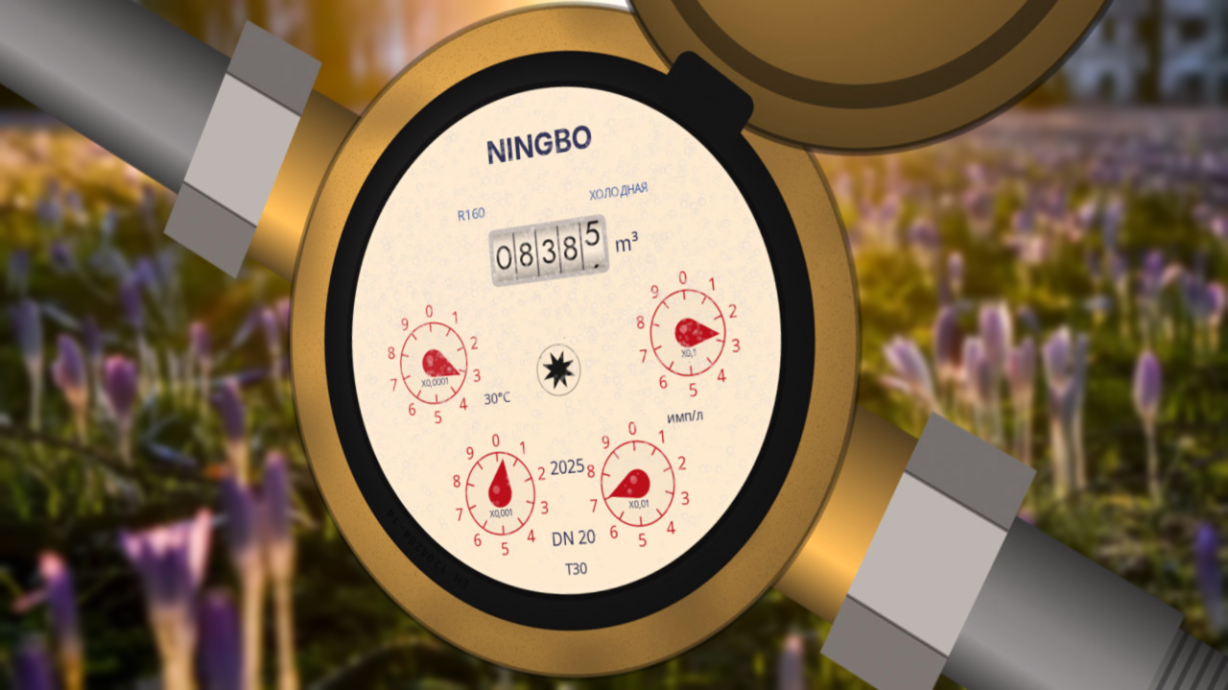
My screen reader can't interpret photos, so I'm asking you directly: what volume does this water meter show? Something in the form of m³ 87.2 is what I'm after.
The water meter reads m³ 8385.2703
